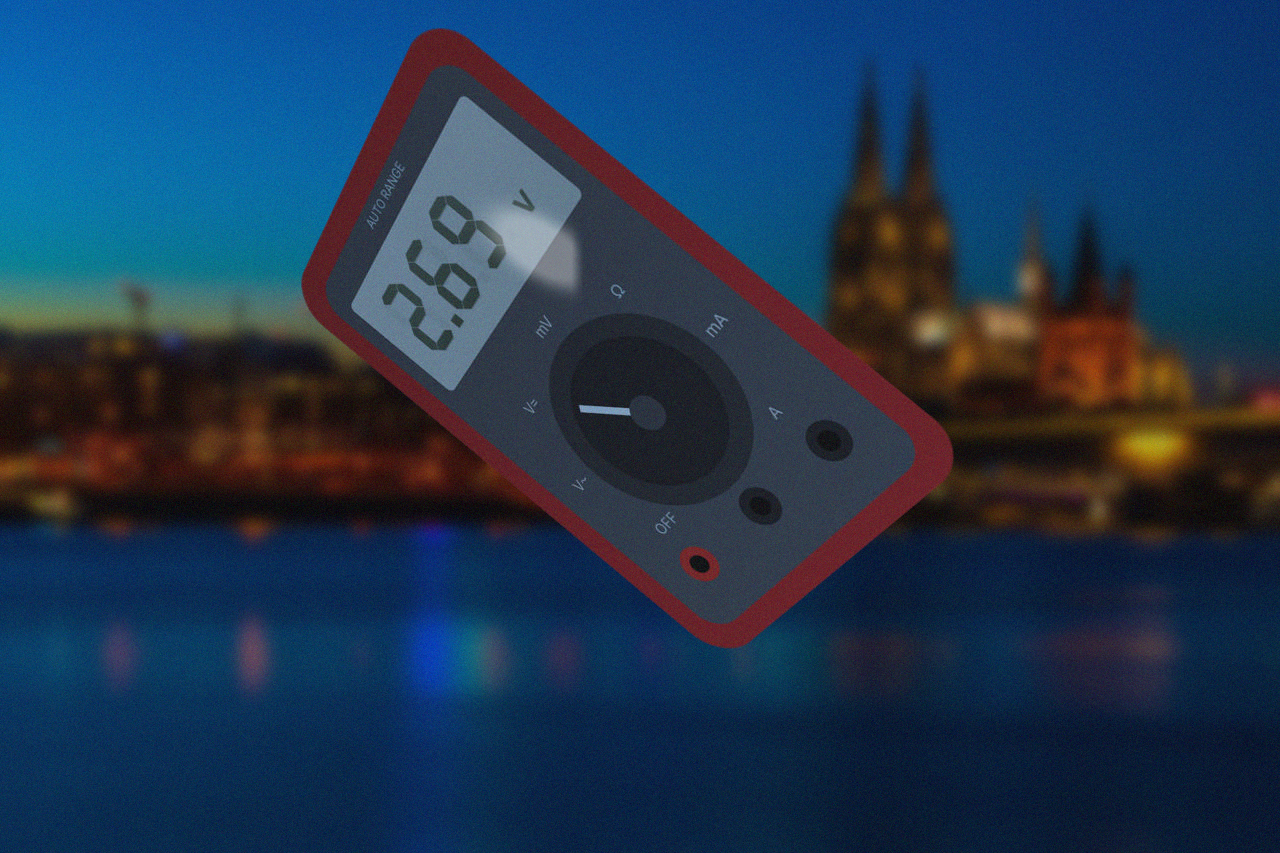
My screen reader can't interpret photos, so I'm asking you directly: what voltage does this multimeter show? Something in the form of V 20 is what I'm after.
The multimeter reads V 2.69
